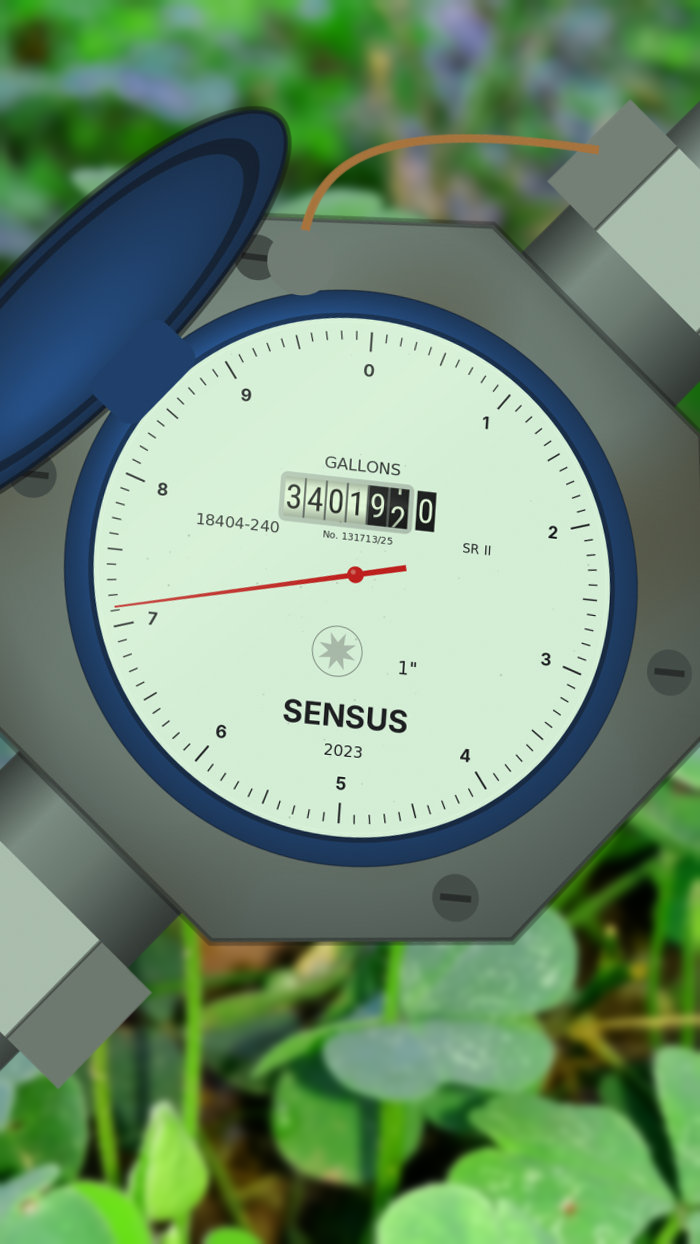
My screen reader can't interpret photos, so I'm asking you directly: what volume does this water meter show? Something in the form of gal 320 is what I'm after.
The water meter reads gal 3401917.1
